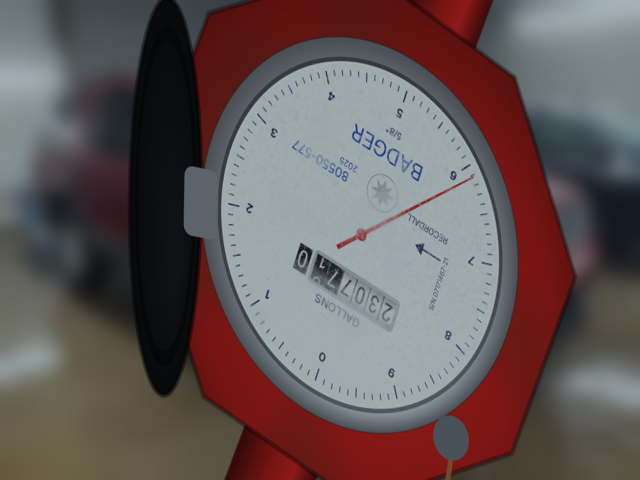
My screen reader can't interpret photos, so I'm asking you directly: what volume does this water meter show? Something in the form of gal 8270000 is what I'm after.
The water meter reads gal 2307706.1
